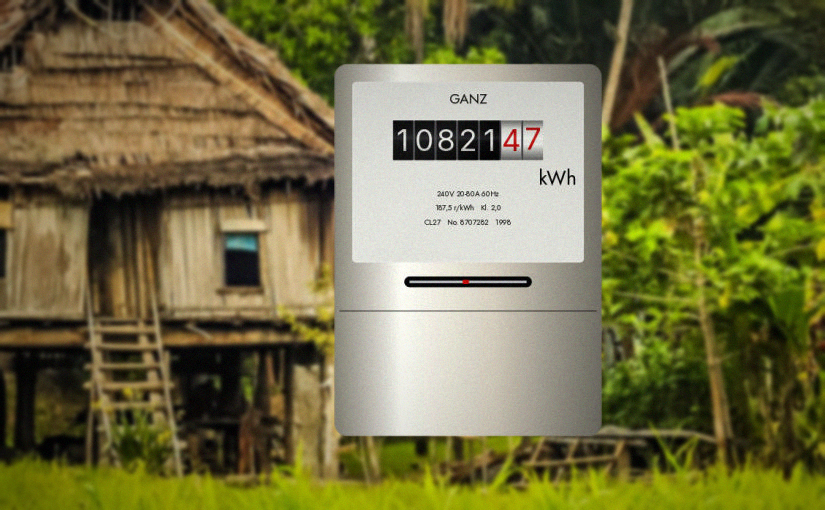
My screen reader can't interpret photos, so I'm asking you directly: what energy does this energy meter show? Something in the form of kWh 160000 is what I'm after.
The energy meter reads kWh 10821.47
